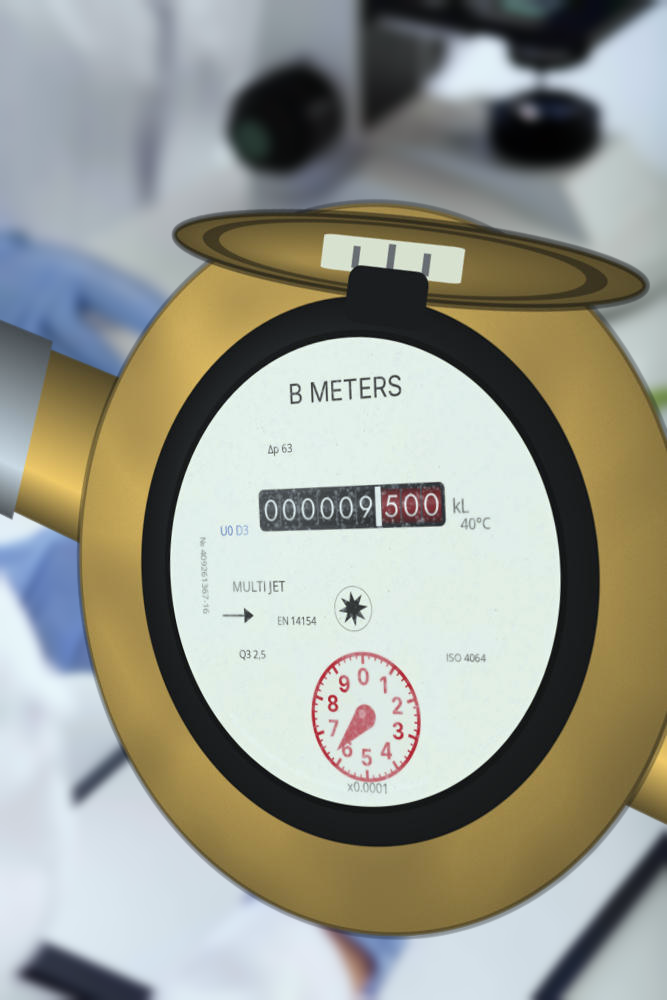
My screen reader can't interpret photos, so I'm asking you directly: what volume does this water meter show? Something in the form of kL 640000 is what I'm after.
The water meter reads kL 9.5006
